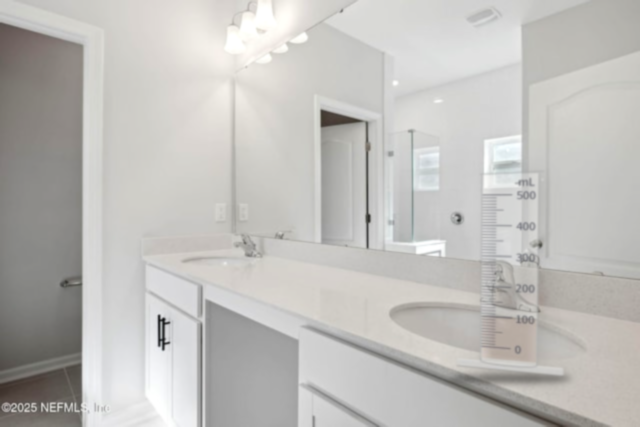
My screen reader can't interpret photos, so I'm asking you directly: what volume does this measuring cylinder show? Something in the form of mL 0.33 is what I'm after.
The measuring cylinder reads mL 100
